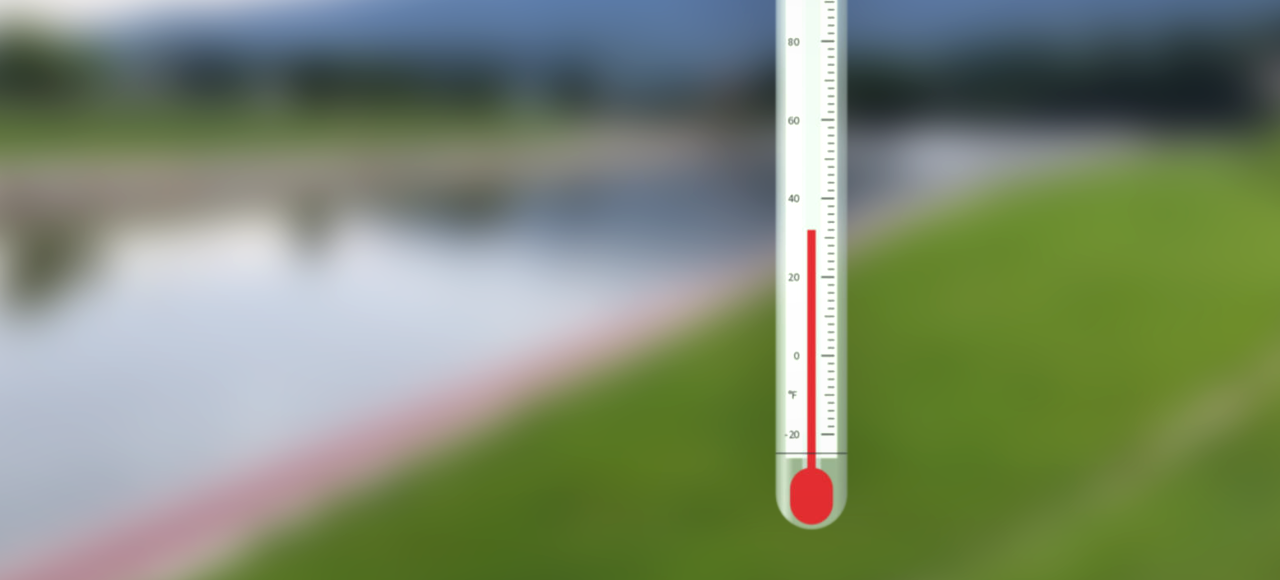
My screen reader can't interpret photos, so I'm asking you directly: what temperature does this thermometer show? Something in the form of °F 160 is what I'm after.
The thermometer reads °F 32
